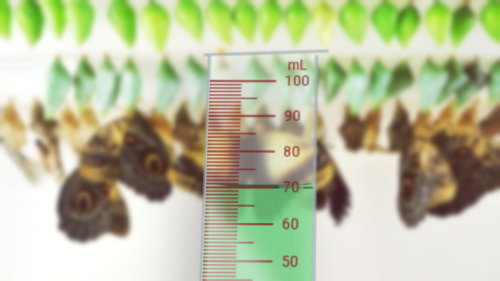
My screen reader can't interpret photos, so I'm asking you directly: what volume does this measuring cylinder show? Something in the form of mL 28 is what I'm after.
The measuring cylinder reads mL 70
